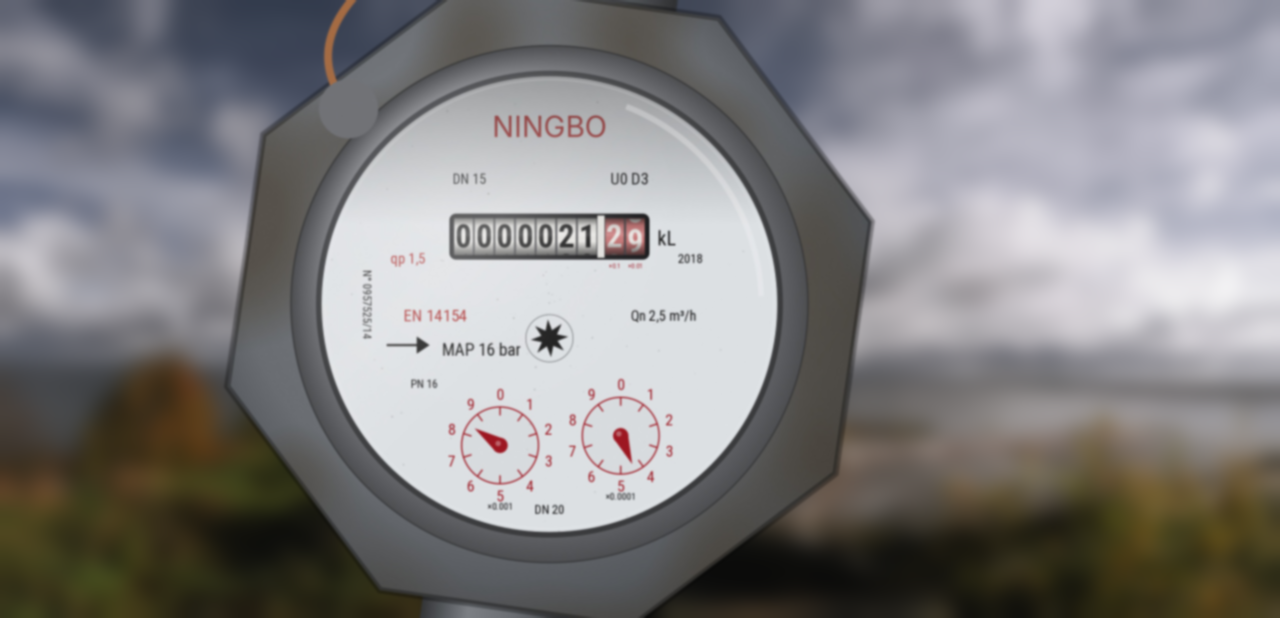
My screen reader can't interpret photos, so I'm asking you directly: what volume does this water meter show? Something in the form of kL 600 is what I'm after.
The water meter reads kL 21.2884
